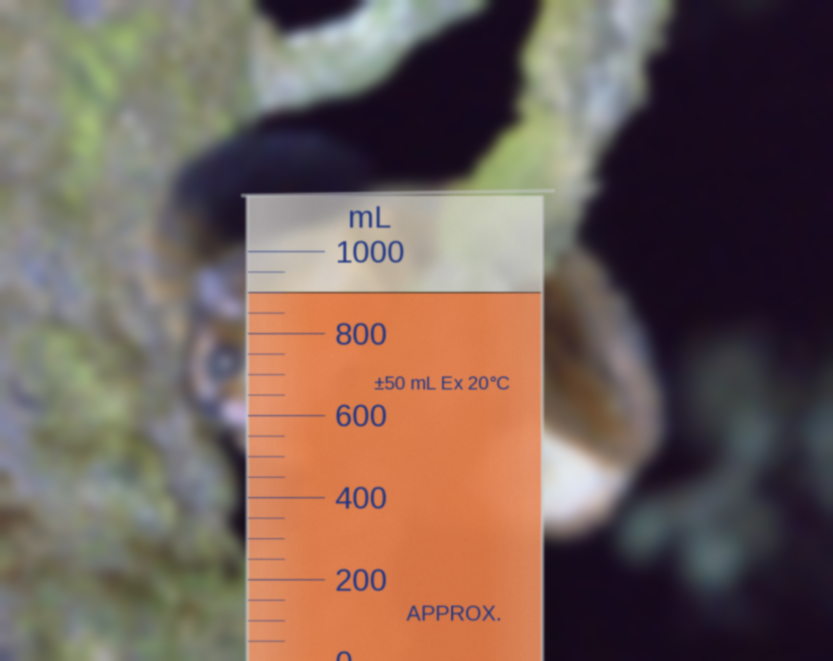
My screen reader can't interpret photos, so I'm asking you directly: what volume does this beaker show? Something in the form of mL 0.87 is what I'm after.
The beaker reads mL 900
